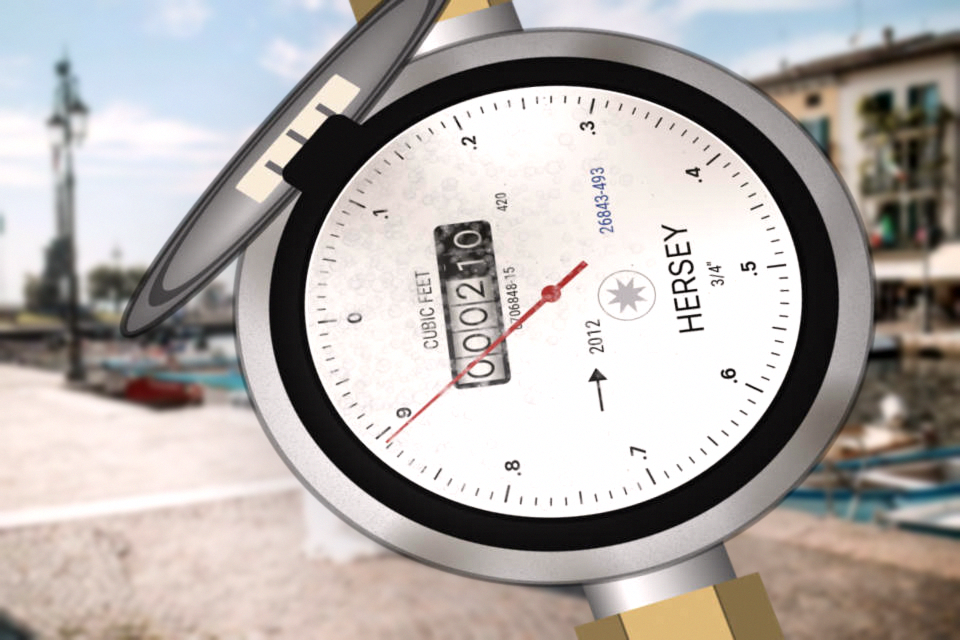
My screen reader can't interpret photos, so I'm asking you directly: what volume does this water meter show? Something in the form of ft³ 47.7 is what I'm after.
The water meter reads ft³ 209.89
